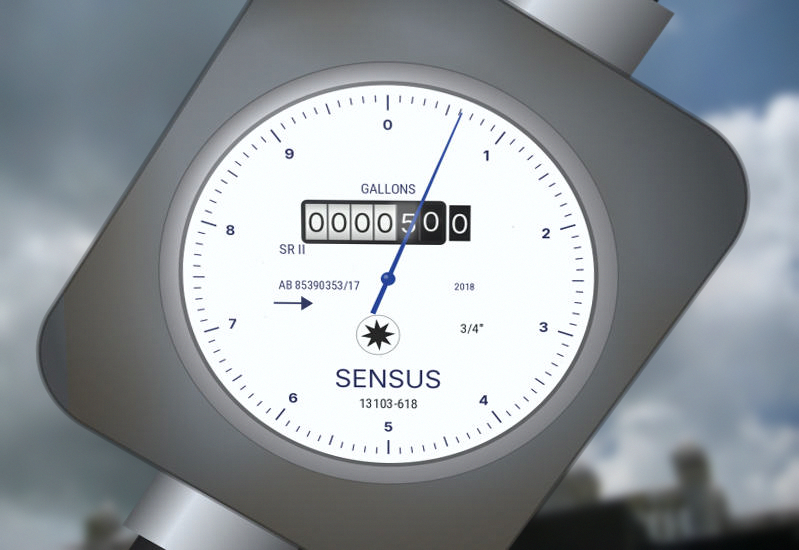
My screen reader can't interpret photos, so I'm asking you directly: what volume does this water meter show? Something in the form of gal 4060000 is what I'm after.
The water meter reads gal 500.6
